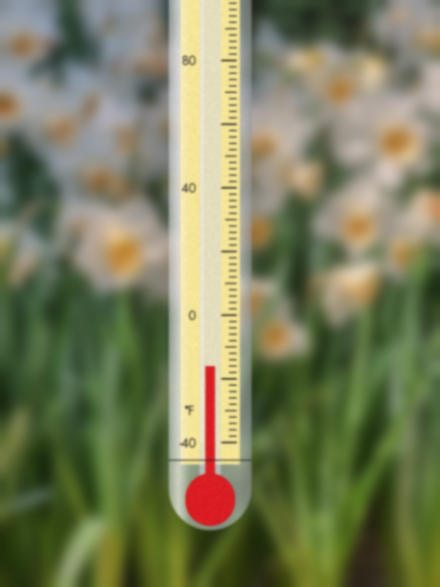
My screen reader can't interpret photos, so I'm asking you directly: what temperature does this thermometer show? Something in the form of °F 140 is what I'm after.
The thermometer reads °F -16
